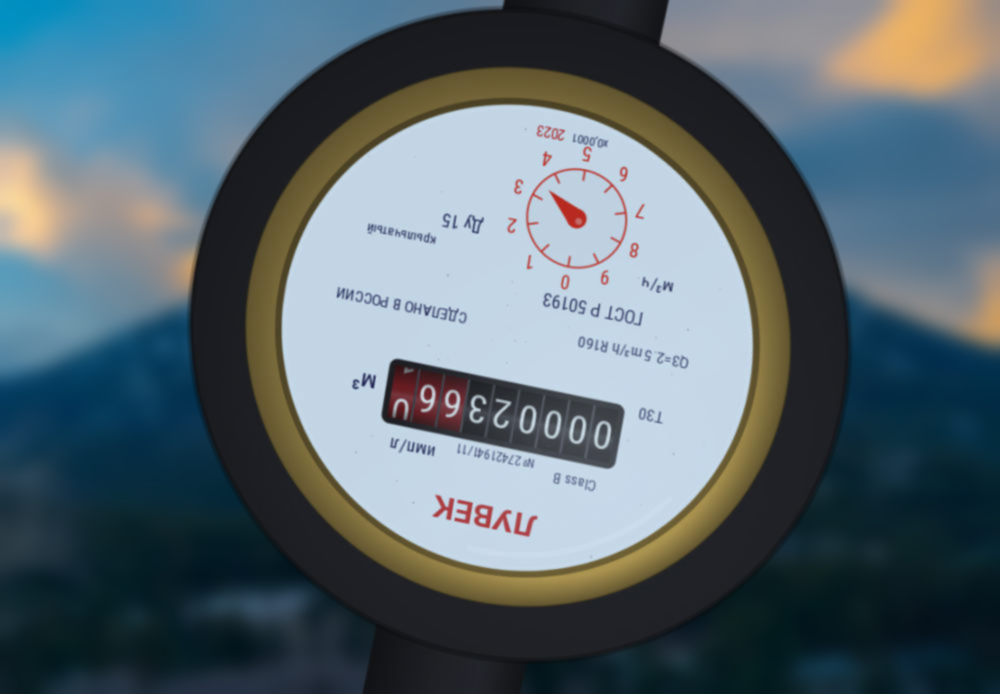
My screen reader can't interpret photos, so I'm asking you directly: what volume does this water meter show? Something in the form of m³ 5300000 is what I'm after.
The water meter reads m³ 23.6603
